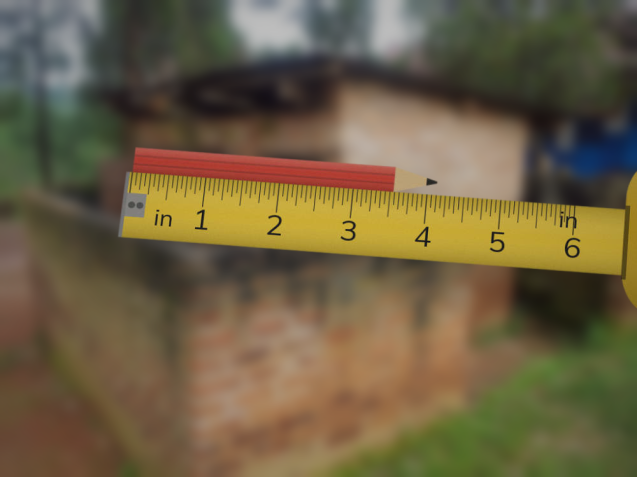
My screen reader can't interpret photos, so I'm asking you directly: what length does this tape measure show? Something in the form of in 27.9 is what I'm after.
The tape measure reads in 4.125
